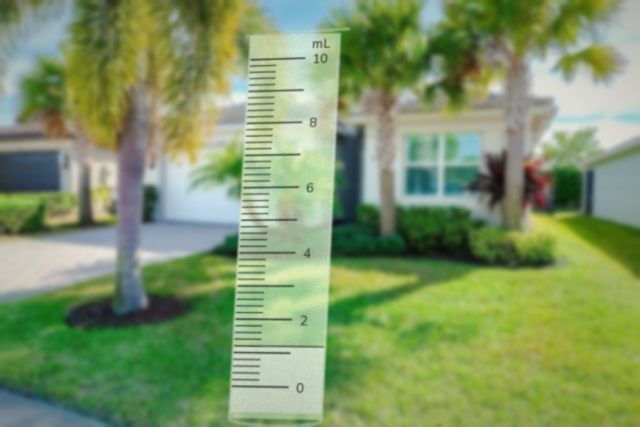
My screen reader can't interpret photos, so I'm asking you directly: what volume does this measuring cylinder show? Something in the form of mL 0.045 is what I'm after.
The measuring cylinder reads mL 1.2
